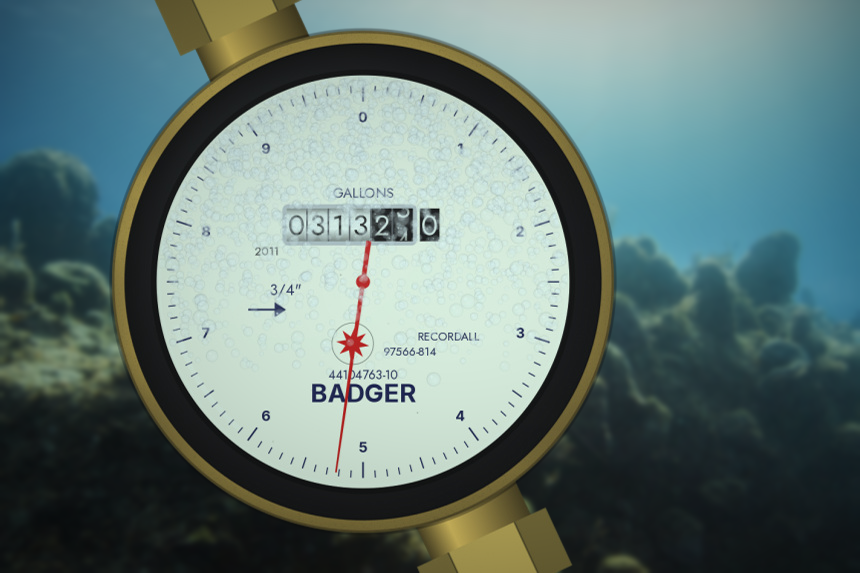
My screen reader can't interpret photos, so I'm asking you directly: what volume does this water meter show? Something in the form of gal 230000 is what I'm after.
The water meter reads gal 313235.2
